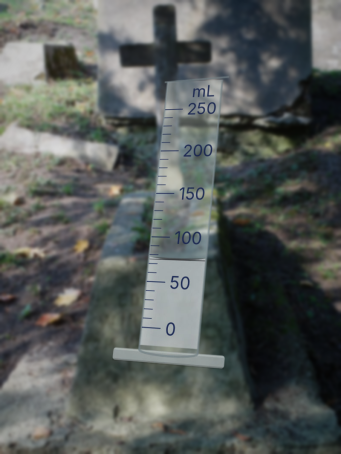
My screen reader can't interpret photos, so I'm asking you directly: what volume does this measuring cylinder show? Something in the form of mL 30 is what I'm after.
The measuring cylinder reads mL 75
